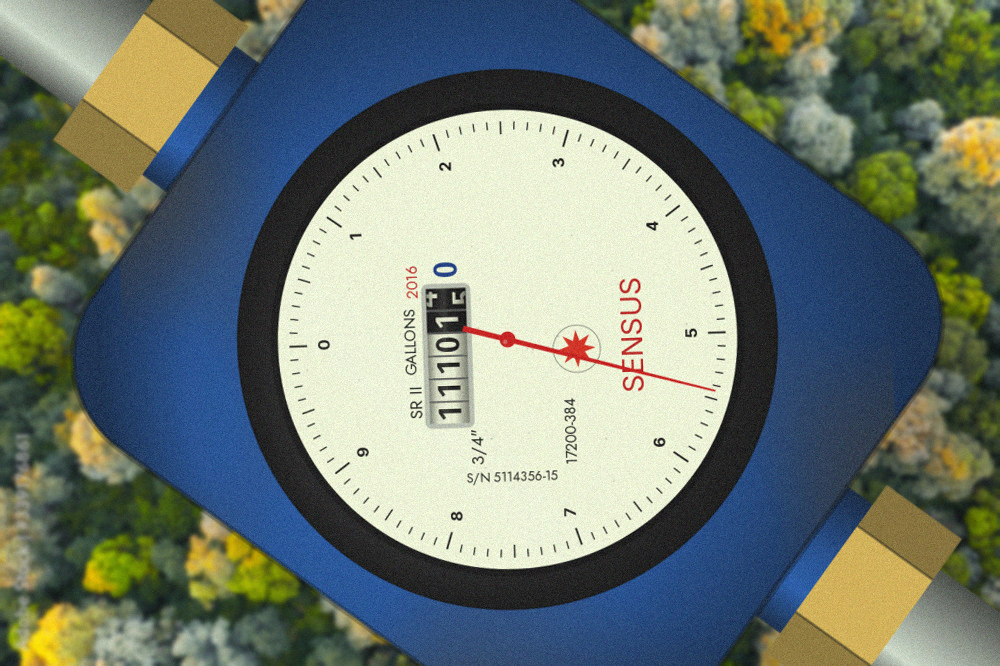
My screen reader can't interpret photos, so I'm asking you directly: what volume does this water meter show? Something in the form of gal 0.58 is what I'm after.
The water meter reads gal 1110145.4
